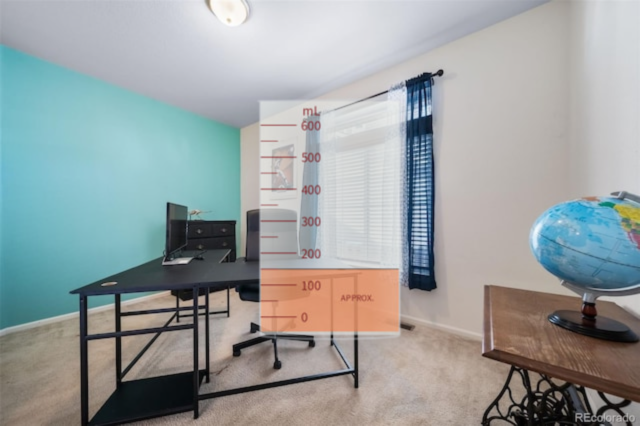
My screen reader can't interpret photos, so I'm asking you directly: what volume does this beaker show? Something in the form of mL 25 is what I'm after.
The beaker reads mL 150
